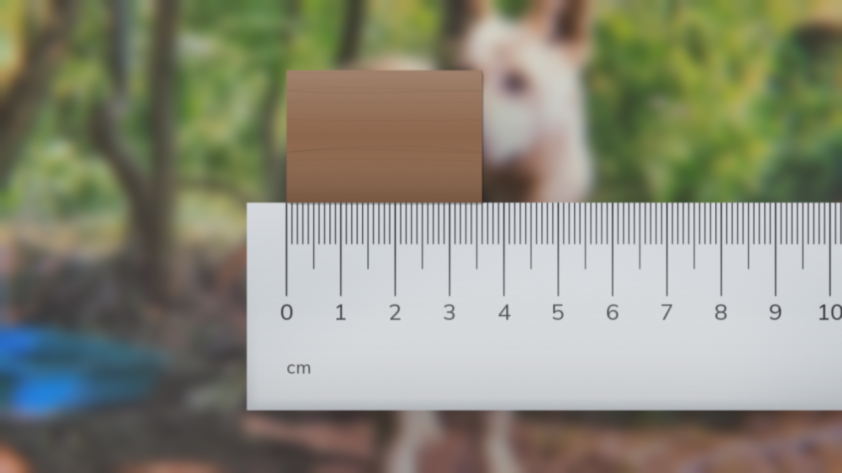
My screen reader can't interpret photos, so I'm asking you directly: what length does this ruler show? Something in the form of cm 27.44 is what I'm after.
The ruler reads cm 3.6
